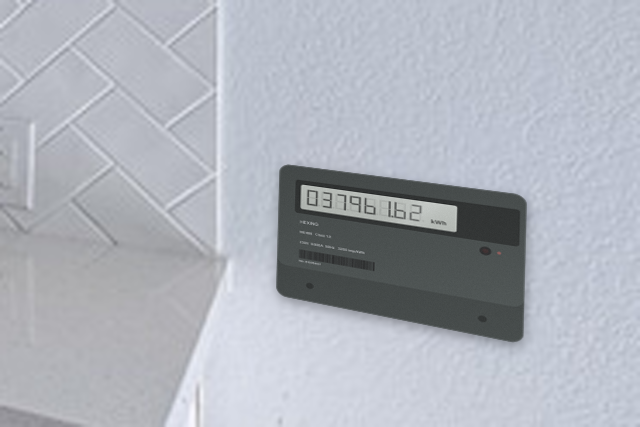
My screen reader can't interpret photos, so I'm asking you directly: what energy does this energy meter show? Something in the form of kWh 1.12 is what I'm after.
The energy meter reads kWh 37961.62
